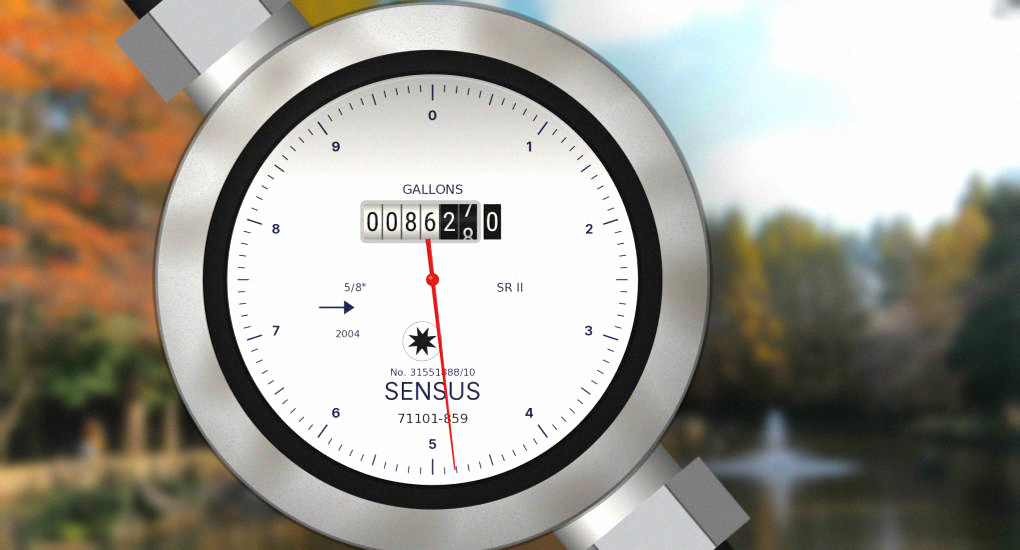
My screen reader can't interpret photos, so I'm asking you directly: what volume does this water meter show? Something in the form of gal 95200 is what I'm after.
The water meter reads gal 86274.8
